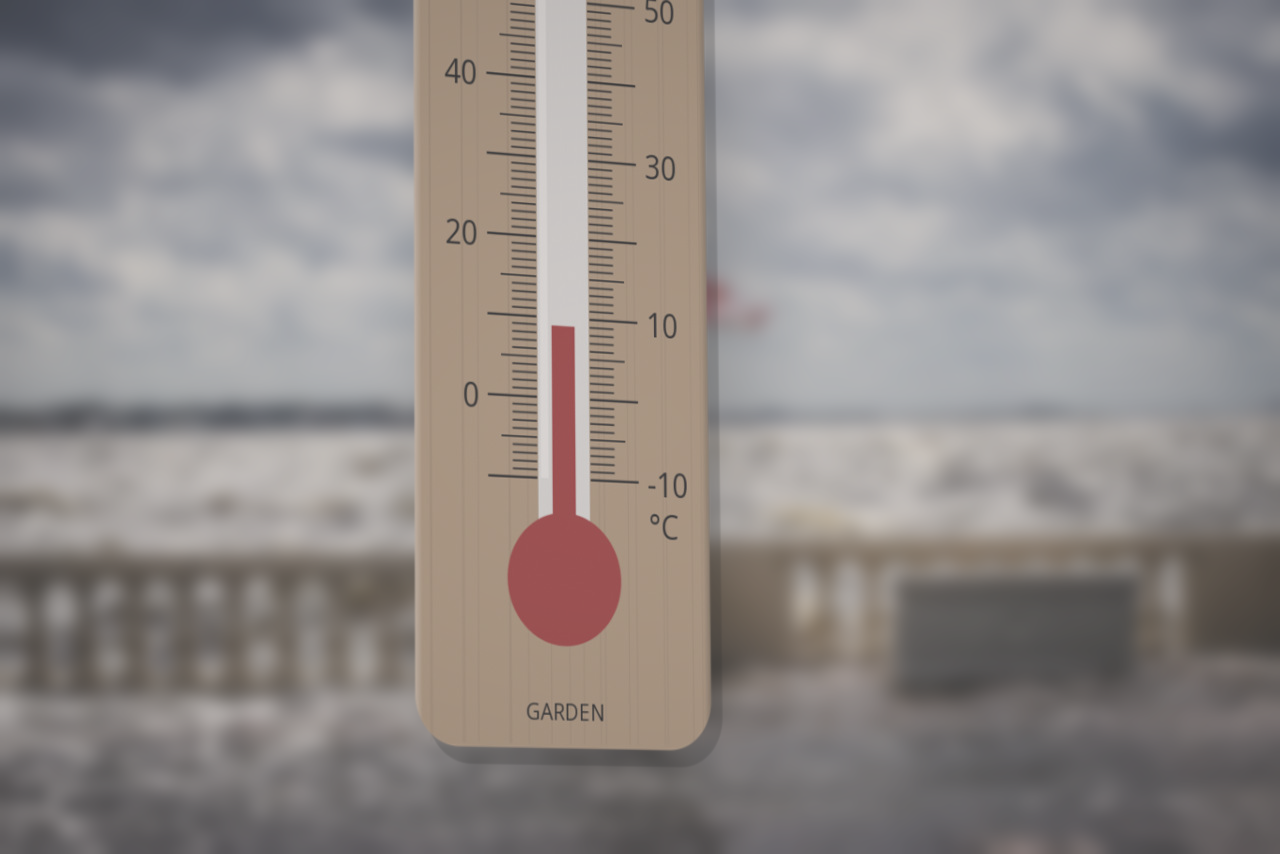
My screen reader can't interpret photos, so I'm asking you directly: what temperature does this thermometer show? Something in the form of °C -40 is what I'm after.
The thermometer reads °C 9
